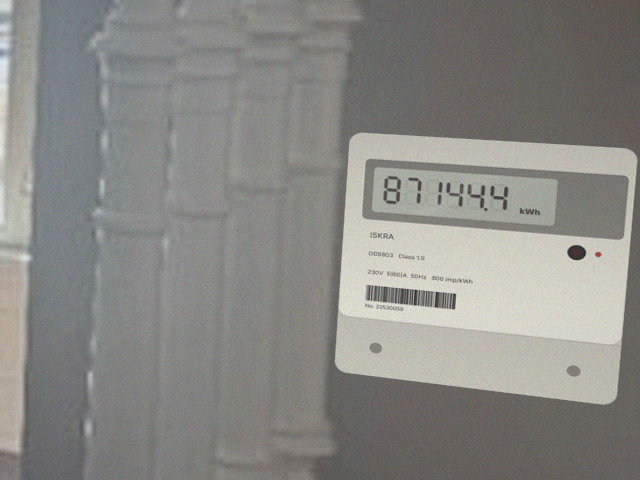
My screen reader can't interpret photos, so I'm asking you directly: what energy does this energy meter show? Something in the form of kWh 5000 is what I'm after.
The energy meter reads kWh 87144.4
